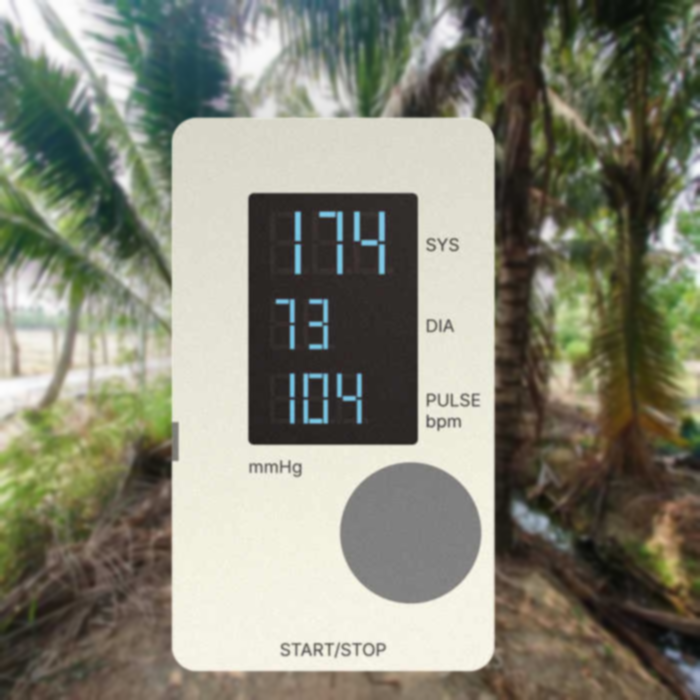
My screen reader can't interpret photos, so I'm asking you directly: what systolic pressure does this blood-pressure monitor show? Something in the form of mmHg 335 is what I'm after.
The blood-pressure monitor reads mmHg 174
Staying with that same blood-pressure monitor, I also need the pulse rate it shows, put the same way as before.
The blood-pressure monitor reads bpm 104
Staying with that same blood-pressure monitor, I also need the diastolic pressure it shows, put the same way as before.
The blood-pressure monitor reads mmHg 73
